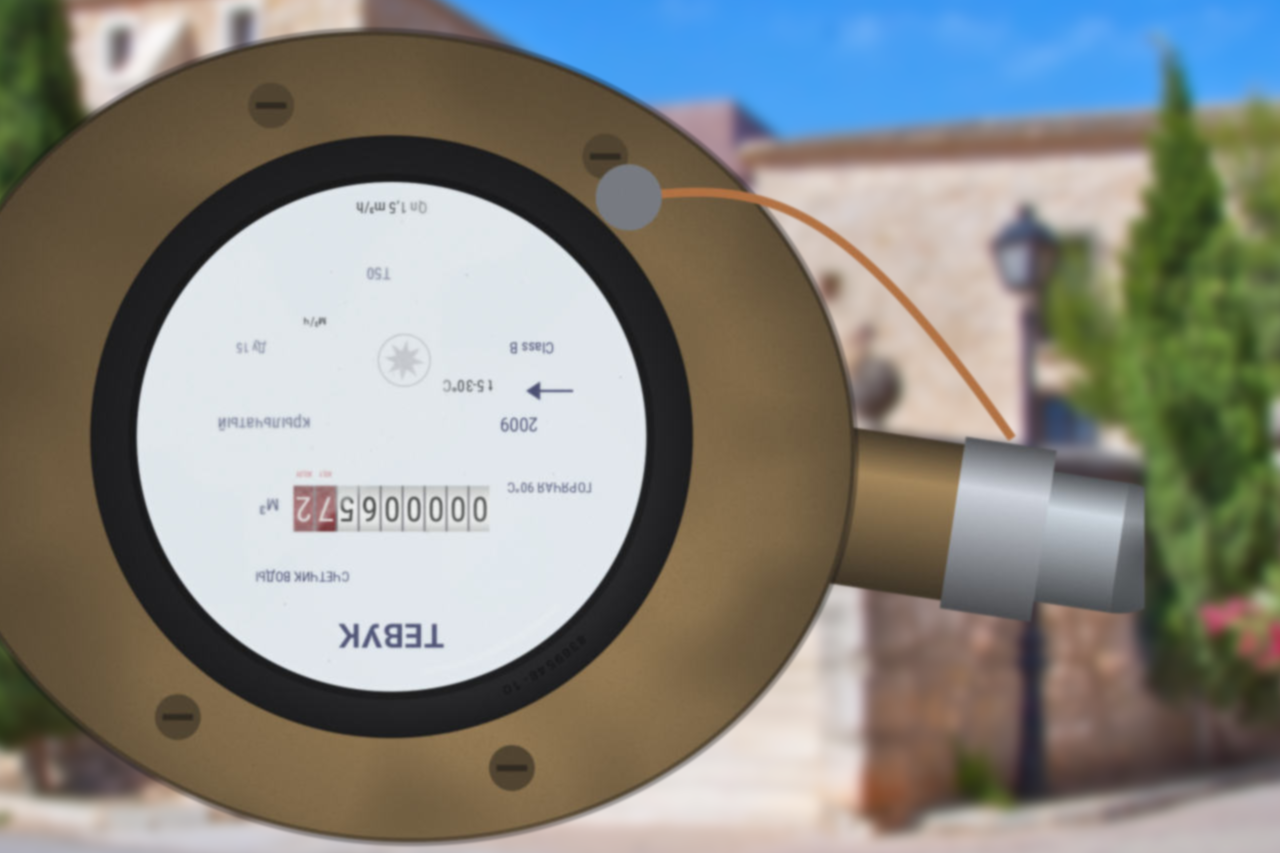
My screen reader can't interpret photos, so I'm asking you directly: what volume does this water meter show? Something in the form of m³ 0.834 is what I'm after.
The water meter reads m³ 65.72
